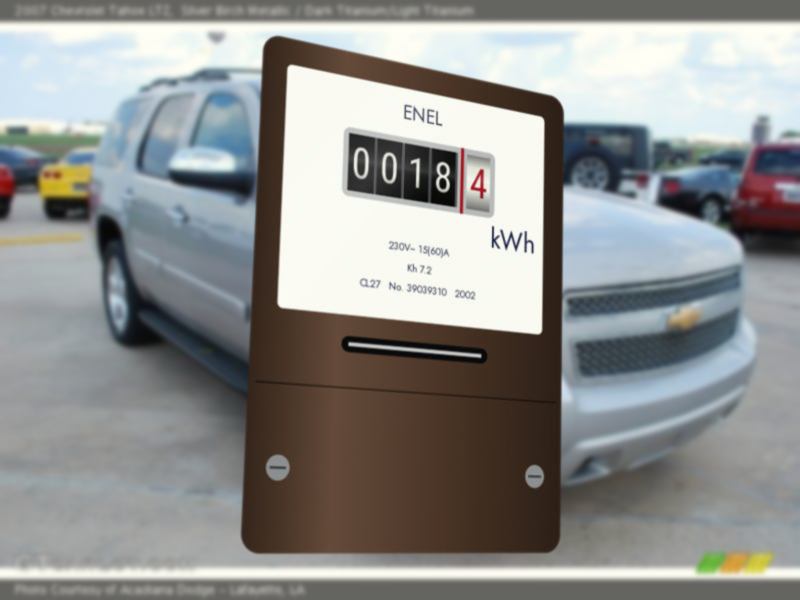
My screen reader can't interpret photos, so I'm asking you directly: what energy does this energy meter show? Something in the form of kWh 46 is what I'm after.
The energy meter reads kWh 18.4
